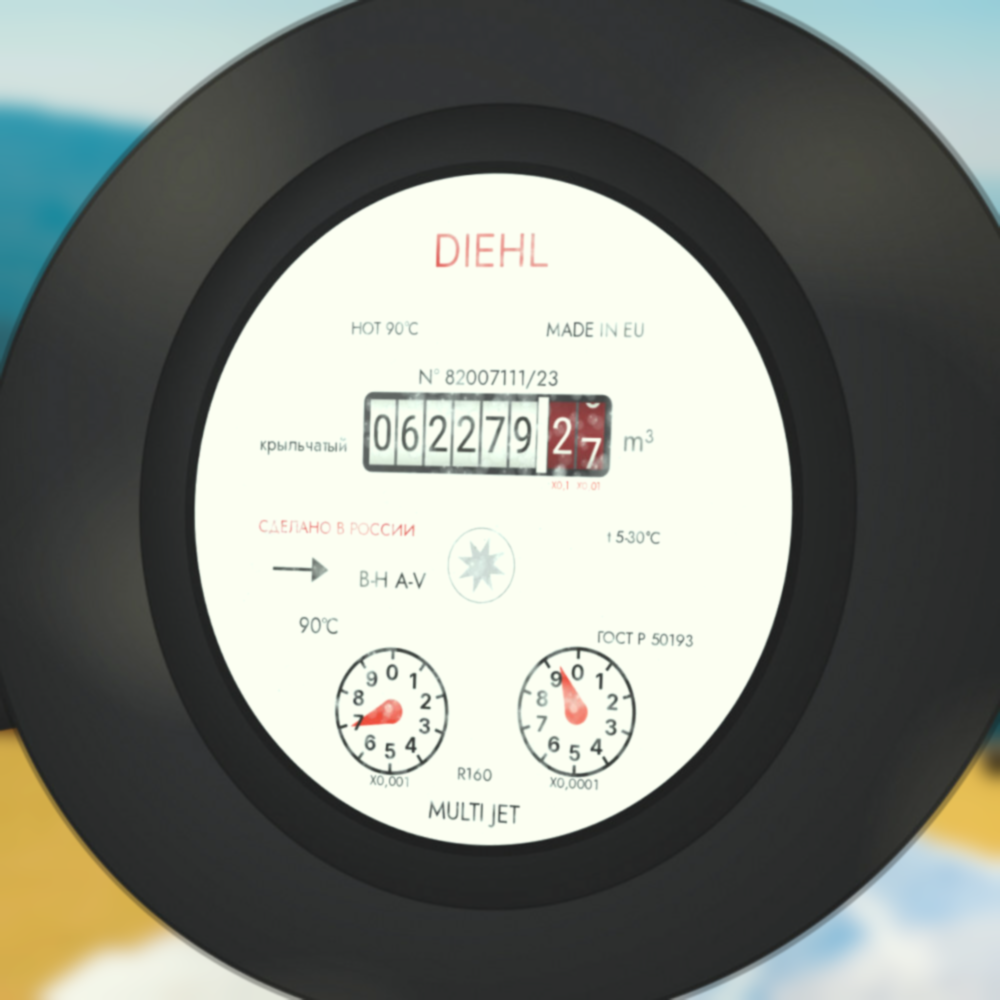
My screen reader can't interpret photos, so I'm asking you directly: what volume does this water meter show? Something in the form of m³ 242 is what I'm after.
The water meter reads m³ 62279.2669
